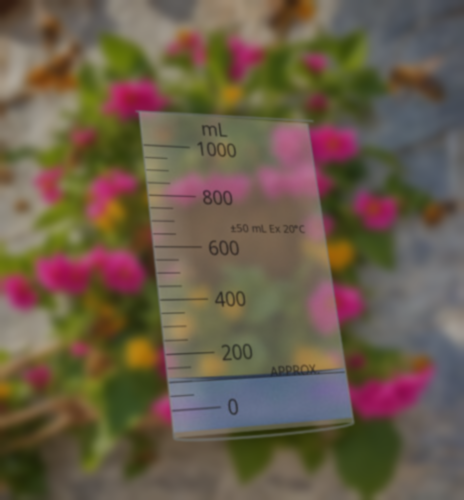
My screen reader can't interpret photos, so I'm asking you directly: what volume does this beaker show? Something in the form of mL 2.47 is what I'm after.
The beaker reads mL 100
